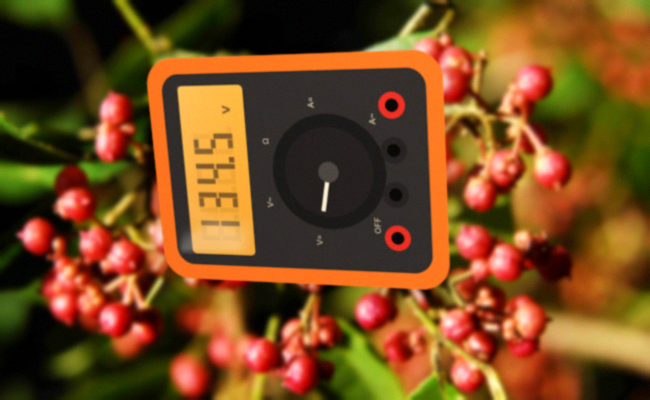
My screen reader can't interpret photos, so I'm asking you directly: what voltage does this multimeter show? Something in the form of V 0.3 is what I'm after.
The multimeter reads V 134.5
